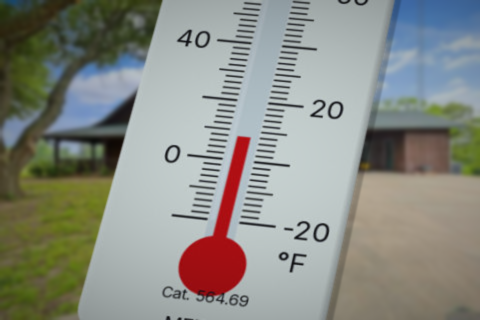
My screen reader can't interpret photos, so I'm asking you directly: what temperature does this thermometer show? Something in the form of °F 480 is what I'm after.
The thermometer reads °F 8
